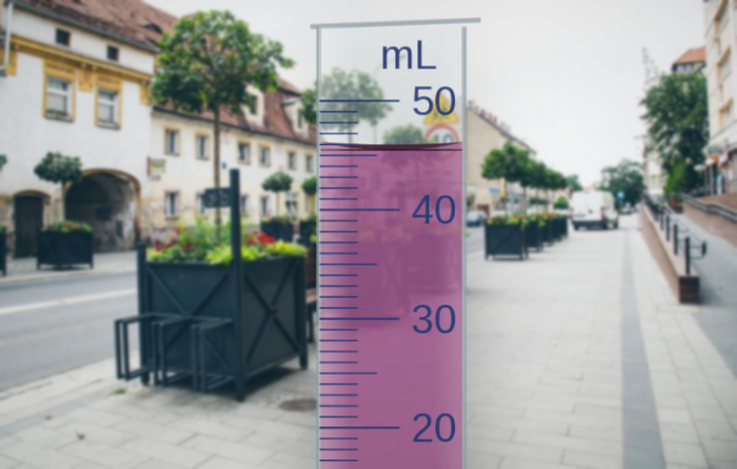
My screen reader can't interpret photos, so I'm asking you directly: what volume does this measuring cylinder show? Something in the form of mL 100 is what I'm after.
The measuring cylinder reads mL 45.5
